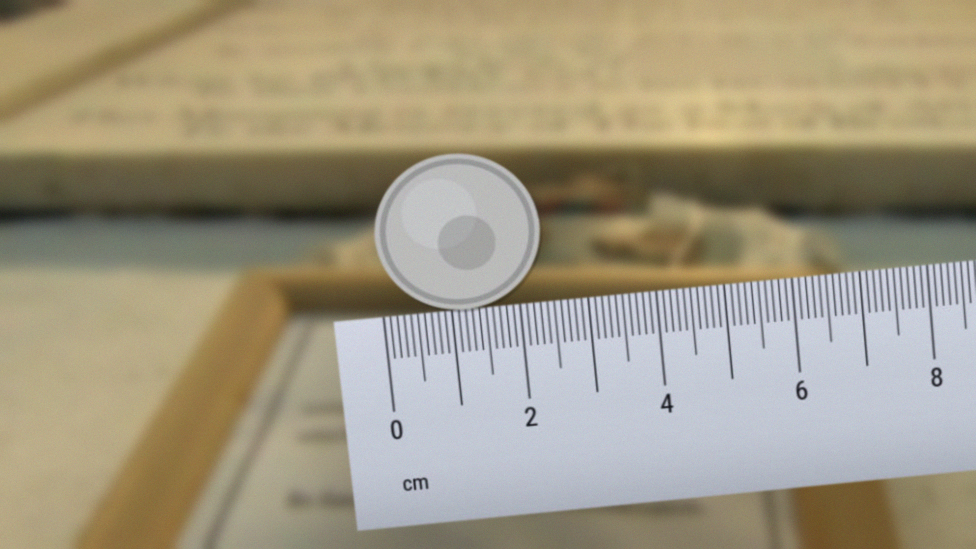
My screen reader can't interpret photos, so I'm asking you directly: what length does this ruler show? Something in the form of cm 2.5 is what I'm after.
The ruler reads cm 2.4
